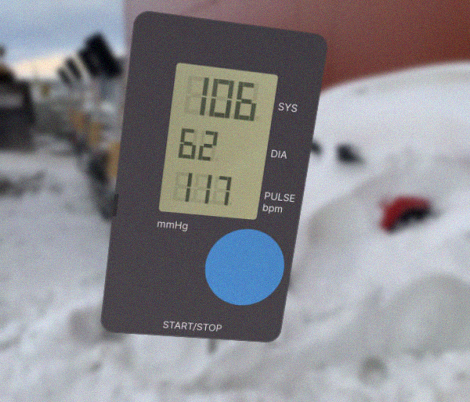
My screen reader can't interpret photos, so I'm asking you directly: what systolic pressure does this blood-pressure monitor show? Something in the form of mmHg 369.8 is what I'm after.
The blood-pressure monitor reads mmHg 106
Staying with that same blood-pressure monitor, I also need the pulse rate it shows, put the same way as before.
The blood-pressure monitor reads bpm 117
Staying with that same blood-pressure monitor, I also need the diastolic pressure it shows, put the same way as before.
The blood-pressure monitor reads mmHg 62
